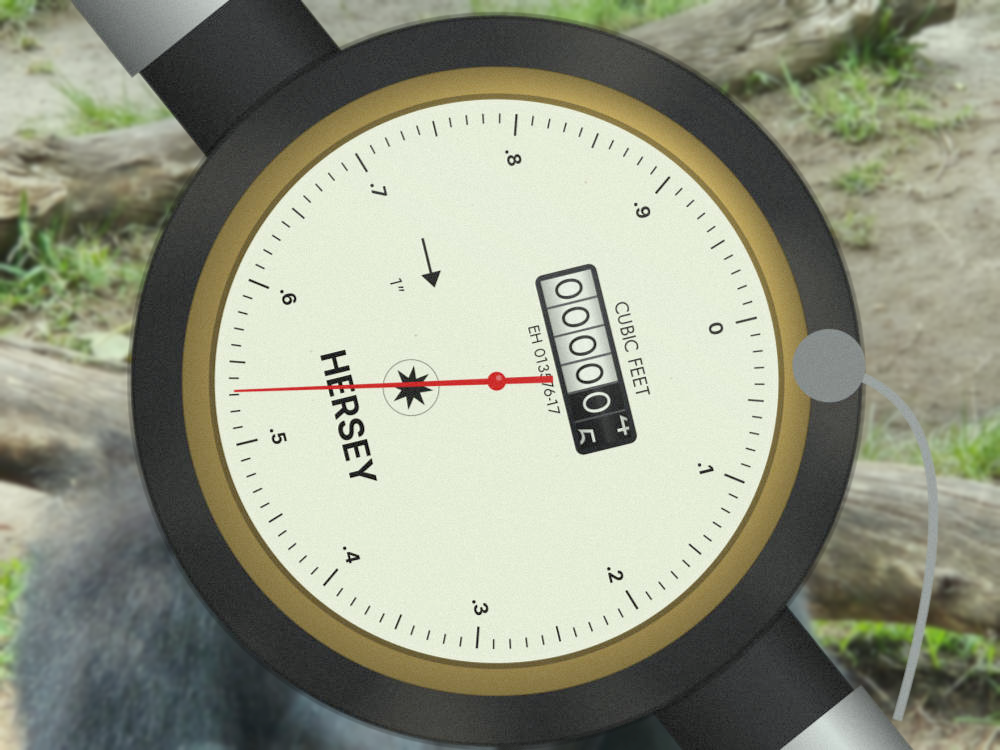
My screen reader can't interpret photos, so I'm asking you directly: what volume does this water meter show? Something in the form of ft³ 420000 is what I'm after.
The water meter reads ft³ 4.53
